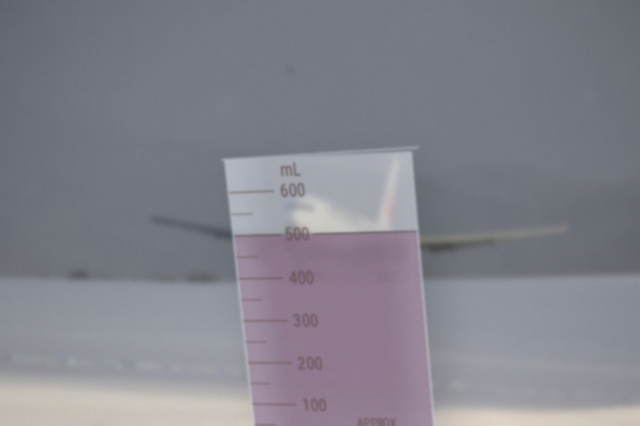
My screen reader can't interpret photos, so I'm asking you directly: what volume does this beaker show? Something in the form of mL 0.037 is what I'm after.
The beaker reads mL 500
